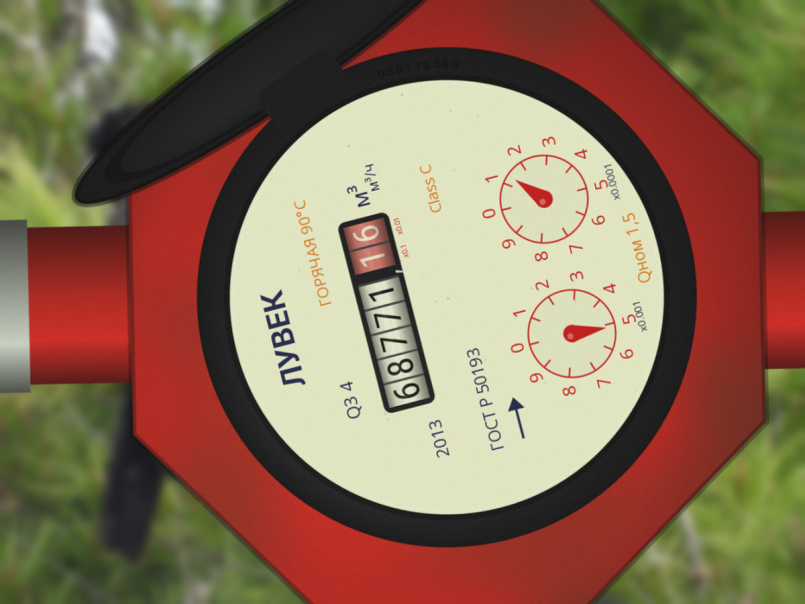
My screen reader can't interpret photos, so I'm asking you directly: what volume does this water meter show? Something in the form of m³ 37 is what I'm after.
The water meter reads m³ 68771.1651
